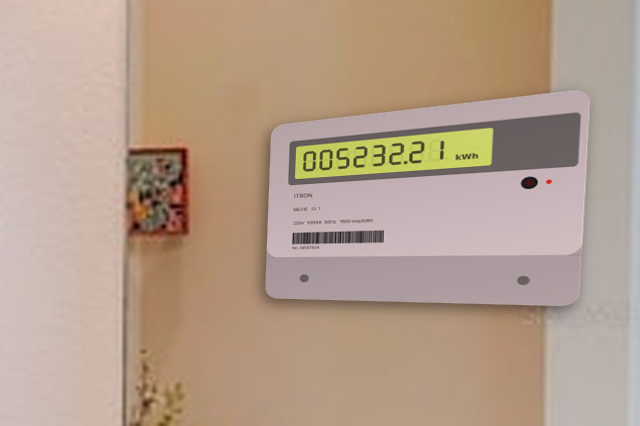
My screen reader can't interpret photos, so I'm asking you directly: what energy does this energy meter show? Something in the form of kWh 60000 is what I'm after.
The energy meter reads kWh 5232.21
